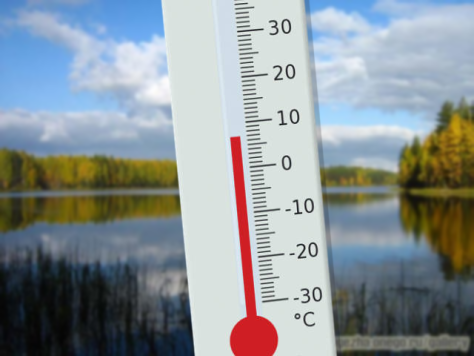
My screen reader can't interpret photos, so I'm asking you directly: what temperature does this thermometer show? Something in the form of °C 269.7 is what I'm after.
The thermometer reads °C 7
